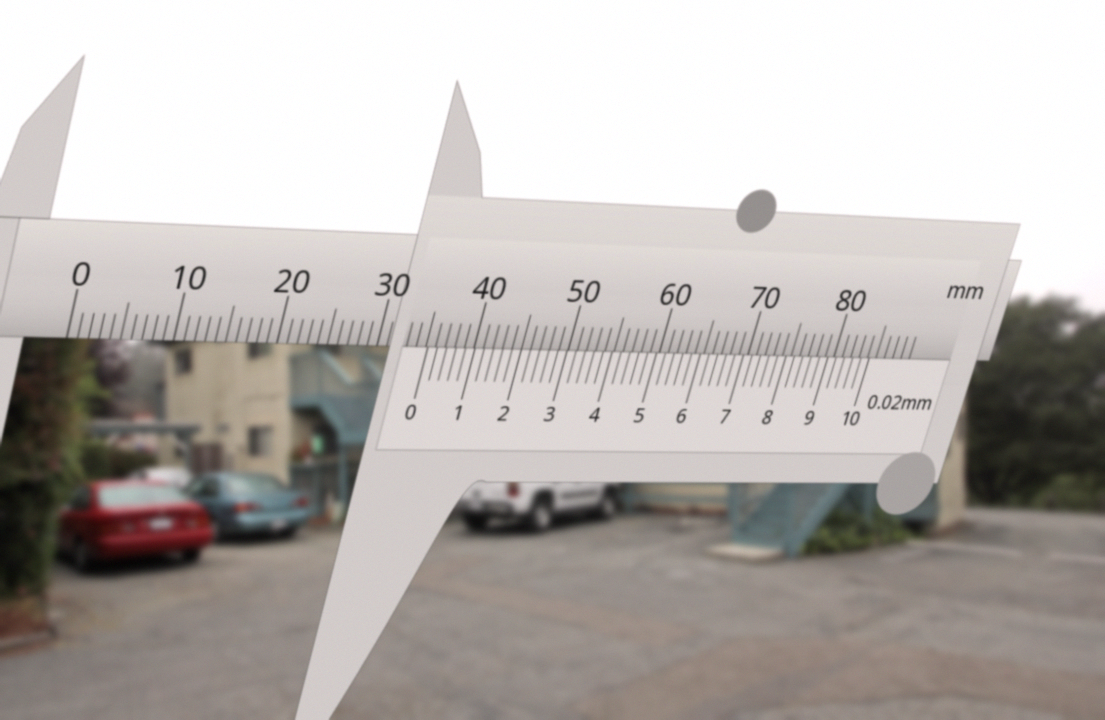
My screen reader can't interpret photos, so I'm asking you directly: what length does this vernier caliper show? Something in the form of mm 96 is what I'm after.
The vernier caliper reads mm 35.2
